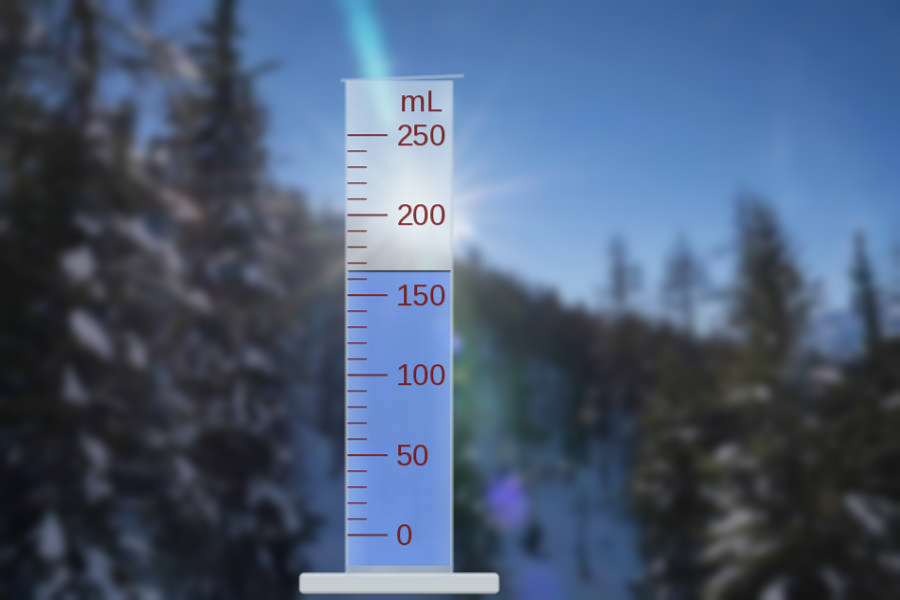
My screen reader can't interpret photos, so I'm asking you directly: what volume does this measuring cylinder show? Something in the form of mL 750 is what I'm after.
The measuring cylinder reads mL 165
